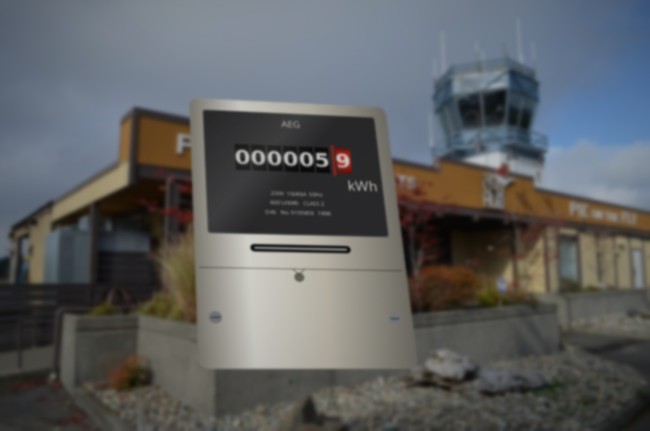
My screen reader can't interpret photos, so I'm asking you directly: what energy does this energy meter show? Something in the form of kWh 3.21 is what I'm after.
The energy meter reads kWh 5.9
